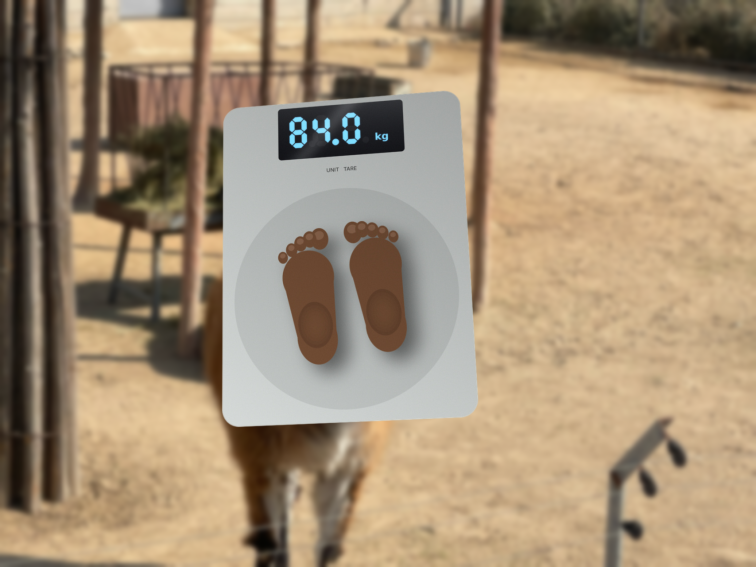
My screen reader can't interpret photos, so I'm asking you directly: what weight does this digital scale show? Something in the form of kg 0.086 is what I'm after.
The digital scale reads kg 84.0
